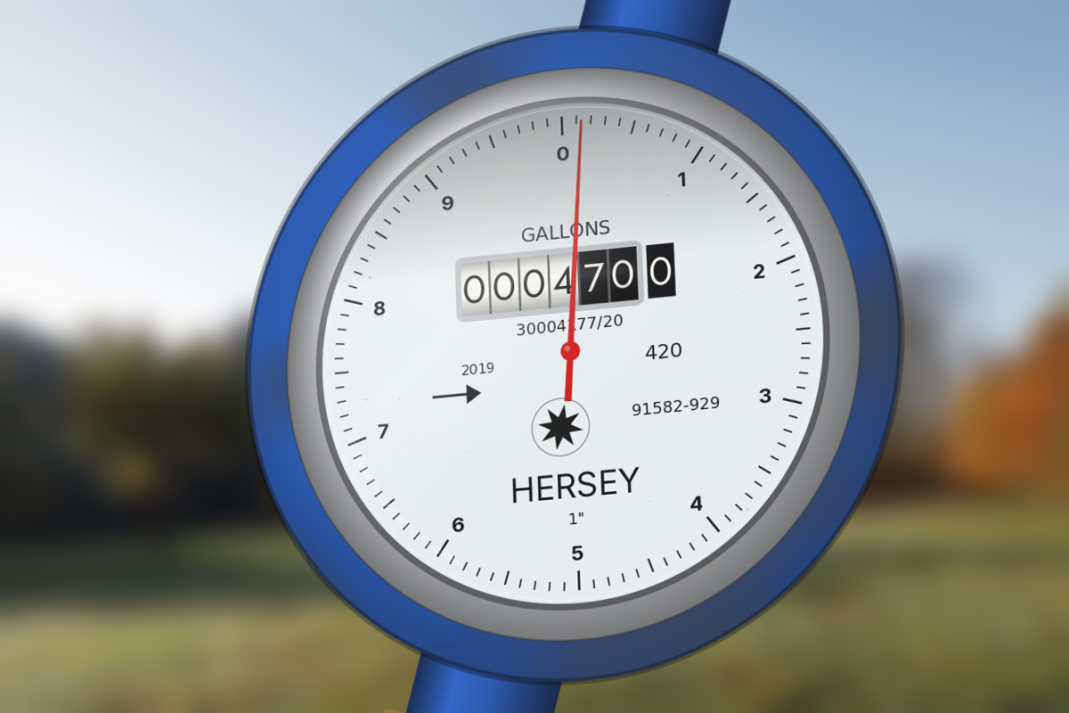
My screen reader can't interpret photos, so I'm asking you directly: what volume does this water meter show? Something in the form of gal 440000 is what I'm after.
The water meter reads gal 4700.1
